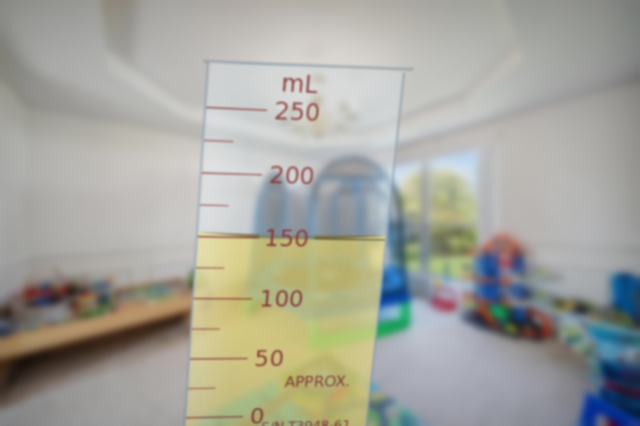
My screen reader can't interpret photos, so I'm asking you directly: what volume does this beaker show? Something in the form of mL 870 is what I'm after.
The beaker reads mL 150
